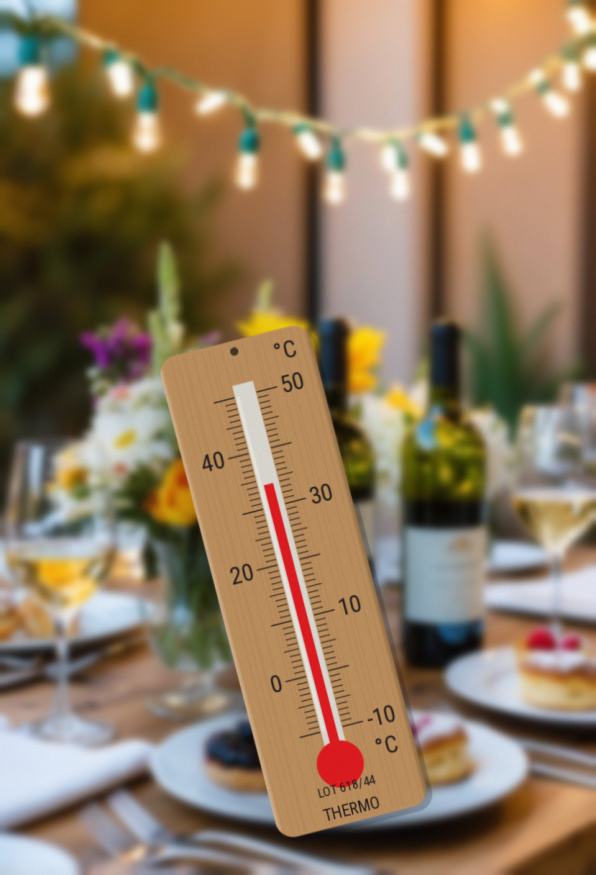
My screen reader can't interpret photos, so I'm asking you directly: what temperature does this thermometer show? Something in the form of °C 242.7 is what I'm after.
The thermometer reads °C 34
